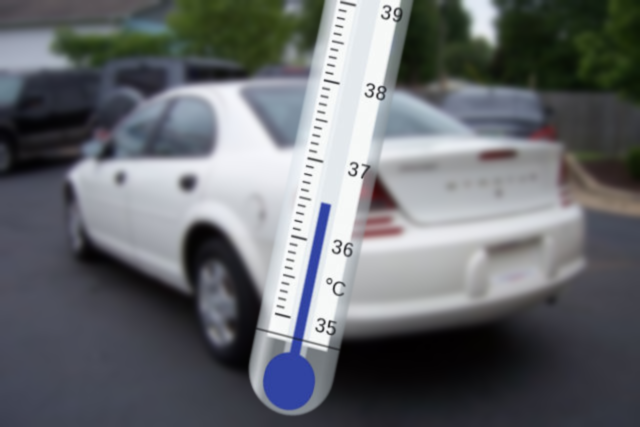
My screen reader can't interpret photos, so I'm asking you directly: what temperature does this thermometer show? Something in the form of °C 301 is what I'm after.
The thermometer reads °C 36.5
